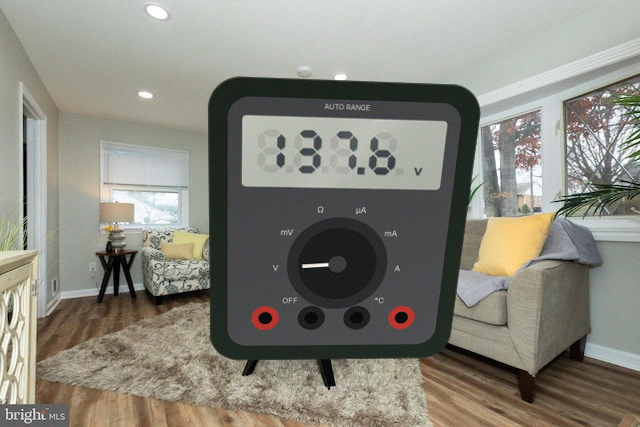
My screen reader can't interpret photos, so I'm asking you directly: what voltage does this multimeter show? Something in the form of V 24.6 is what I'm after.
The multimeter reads V 137.6
